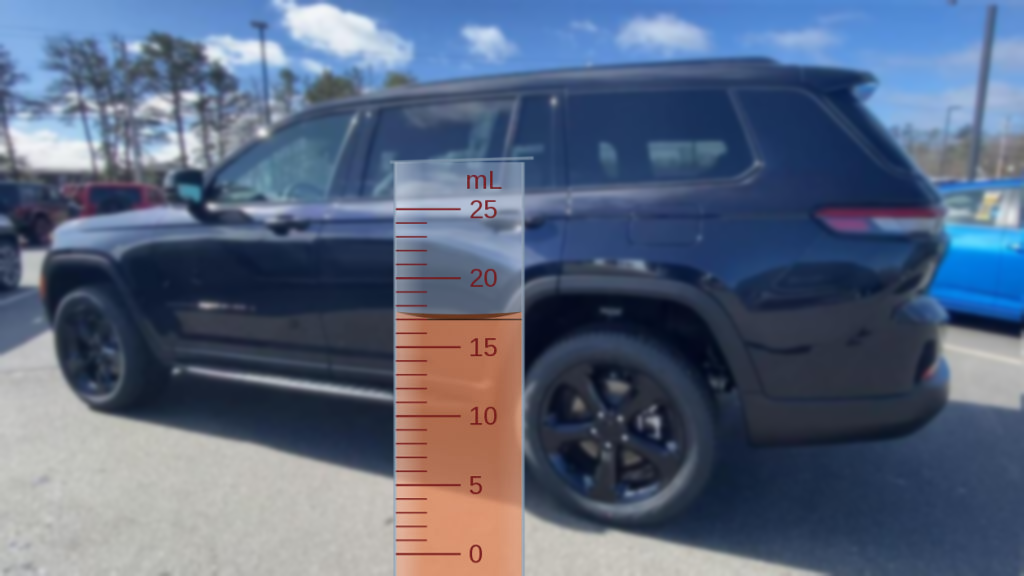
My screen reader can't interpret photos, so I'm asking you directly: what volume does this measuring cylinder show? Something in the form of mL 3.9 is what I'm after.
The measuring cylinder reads mL 17
